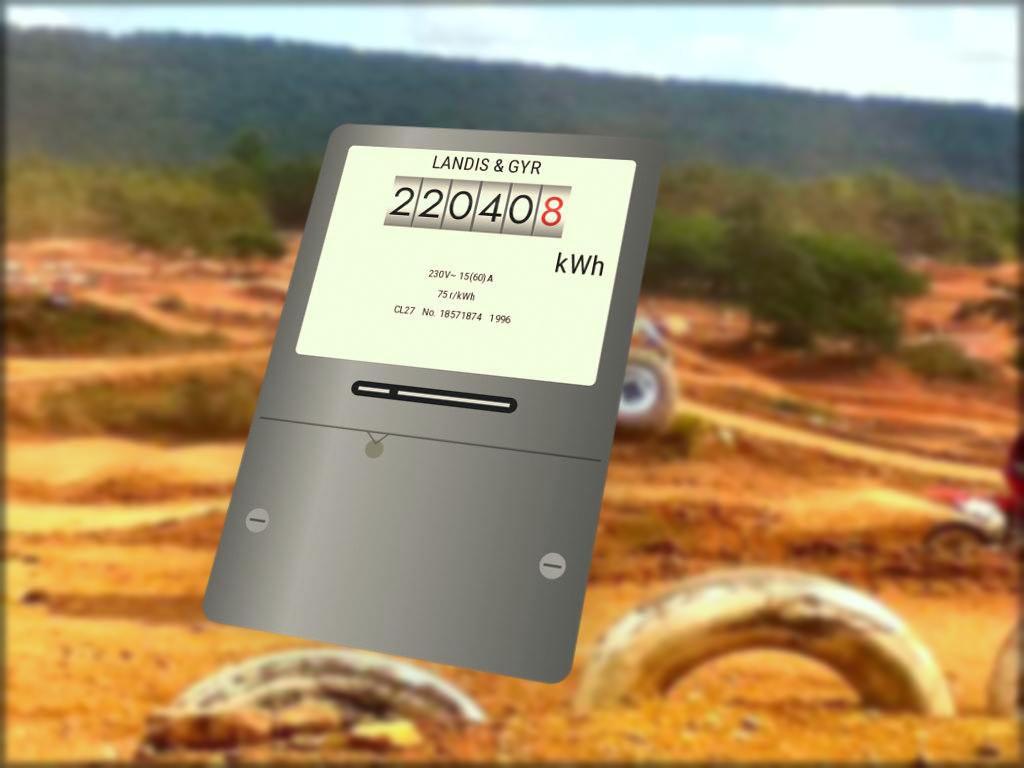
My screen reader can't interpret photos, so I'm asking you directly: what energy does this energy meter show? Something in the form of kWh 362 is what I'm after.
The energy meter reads kWh 22040.8
